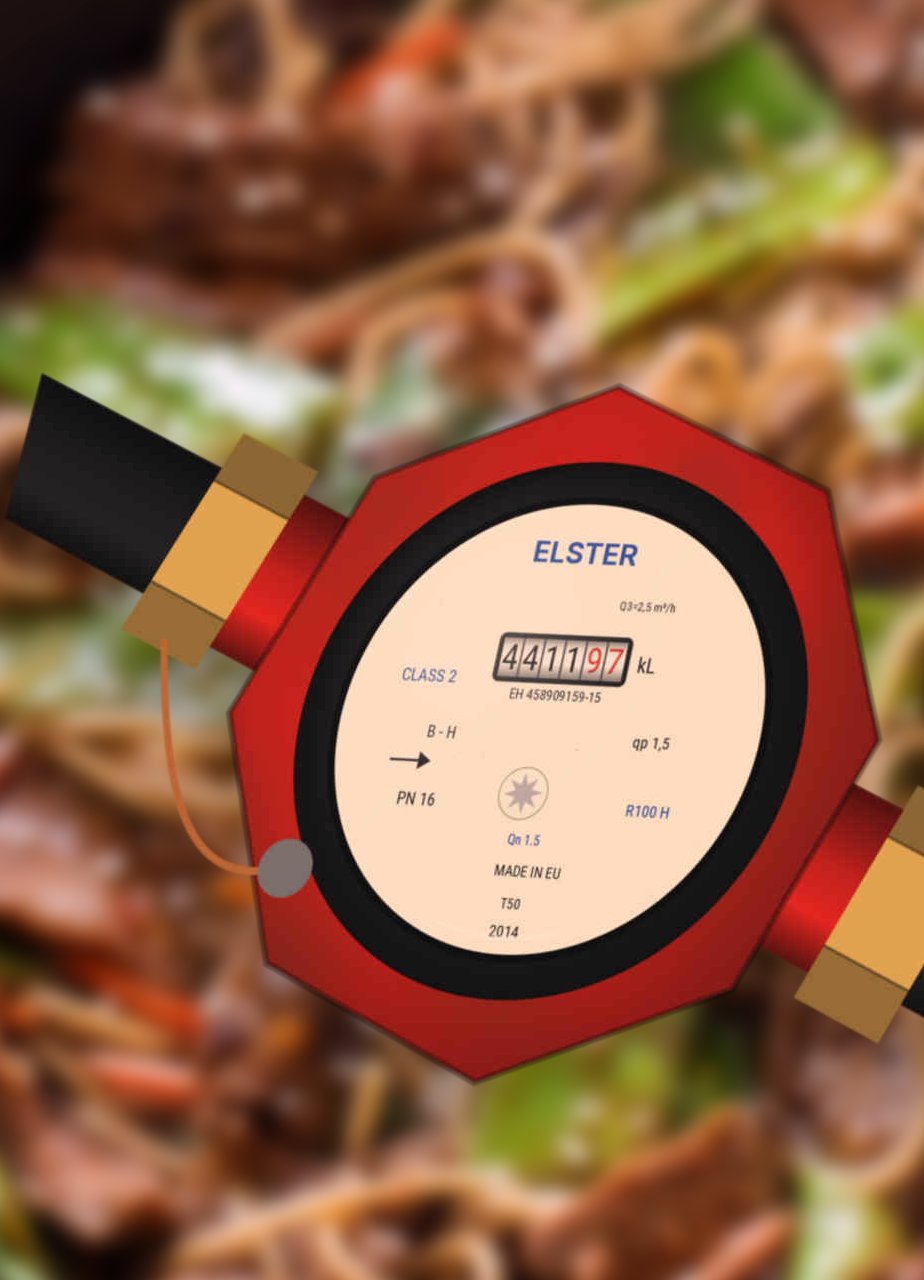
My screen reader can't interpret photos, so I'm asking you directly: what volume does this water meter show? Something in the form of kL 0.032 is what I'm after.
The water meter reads kL 4411.97
